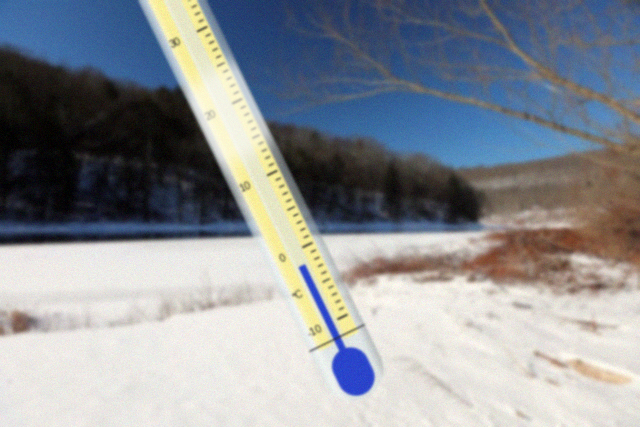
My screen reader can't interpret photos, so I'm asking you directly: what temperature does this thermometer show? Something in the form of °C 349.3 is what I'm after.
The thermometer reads °C -2
